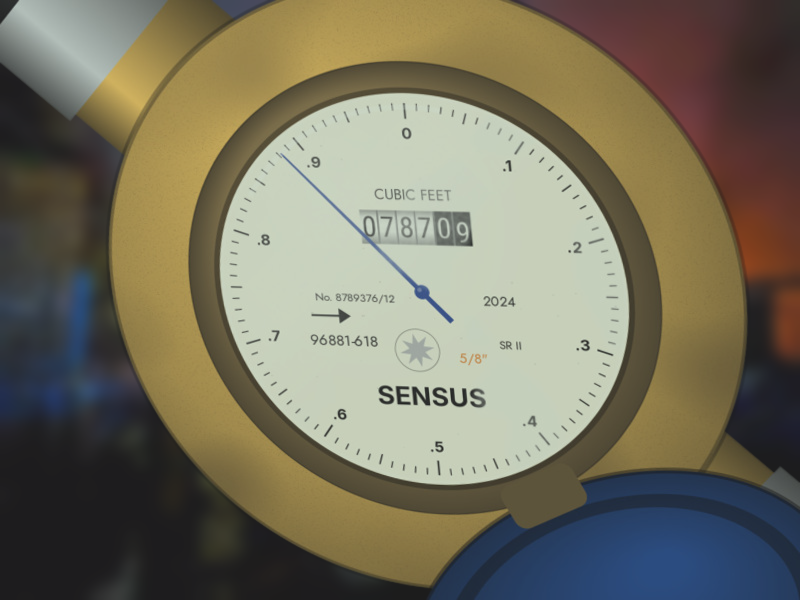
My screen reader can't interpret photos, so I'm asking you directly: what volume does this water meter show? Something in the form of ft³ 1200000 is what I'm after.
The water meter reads ft³ 78708.88
